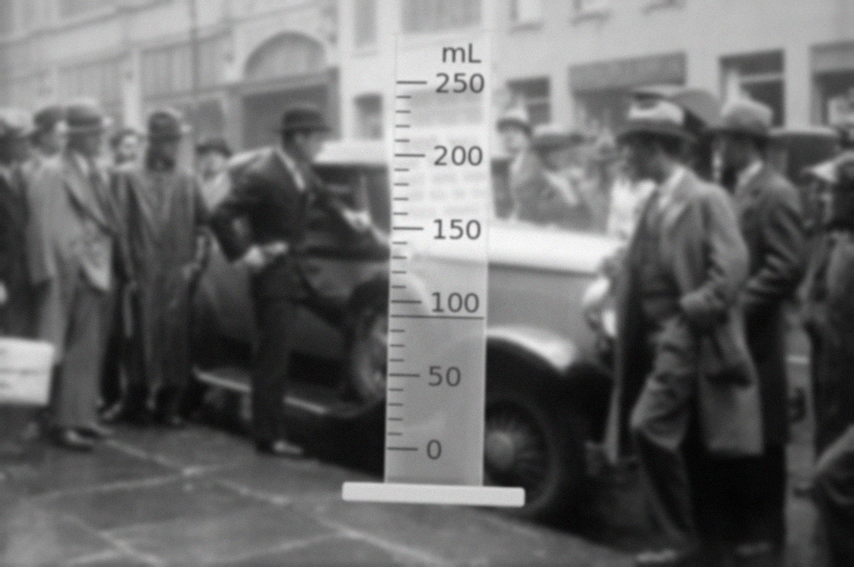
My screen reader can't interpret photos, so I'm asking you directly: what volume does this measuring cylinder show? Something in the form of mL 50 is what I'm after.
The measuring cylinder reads mL 90
